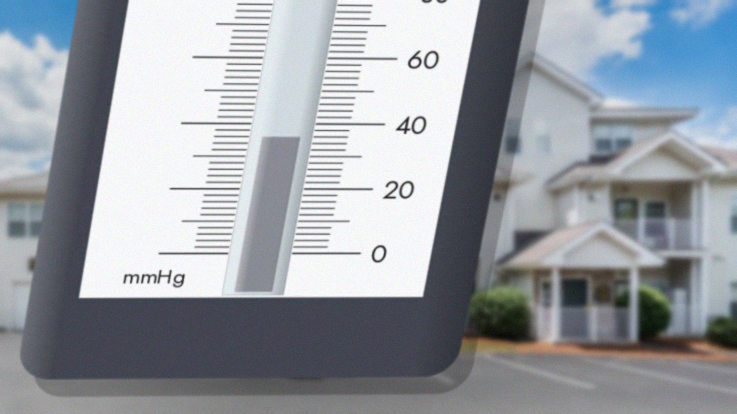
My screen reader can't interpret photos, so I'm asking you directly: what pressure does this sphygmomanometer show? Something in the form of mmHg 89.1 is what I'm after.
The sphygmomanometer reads mmHg 36
